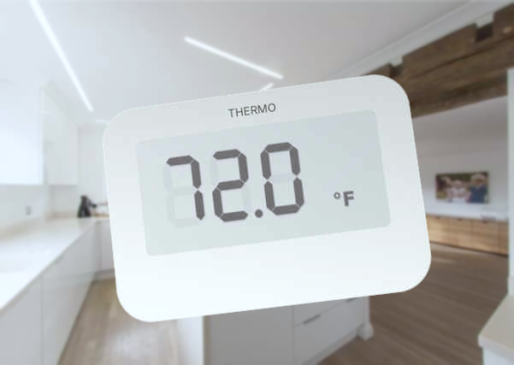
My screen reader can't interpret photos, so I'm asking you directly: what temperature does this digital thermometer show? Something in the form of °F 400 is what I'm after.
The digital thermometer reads °F 72.0
